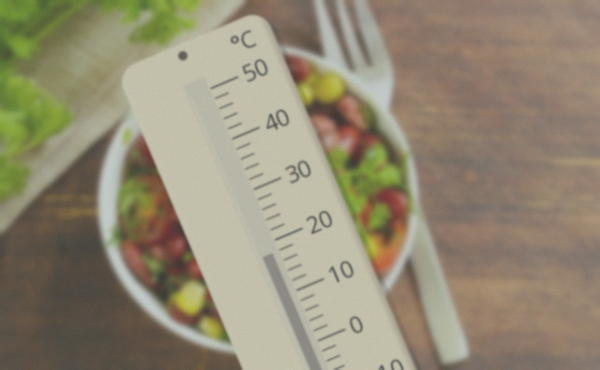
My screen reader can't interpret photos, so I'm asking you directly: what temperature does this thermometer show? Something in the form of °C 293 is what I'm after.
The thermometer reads °C 18
